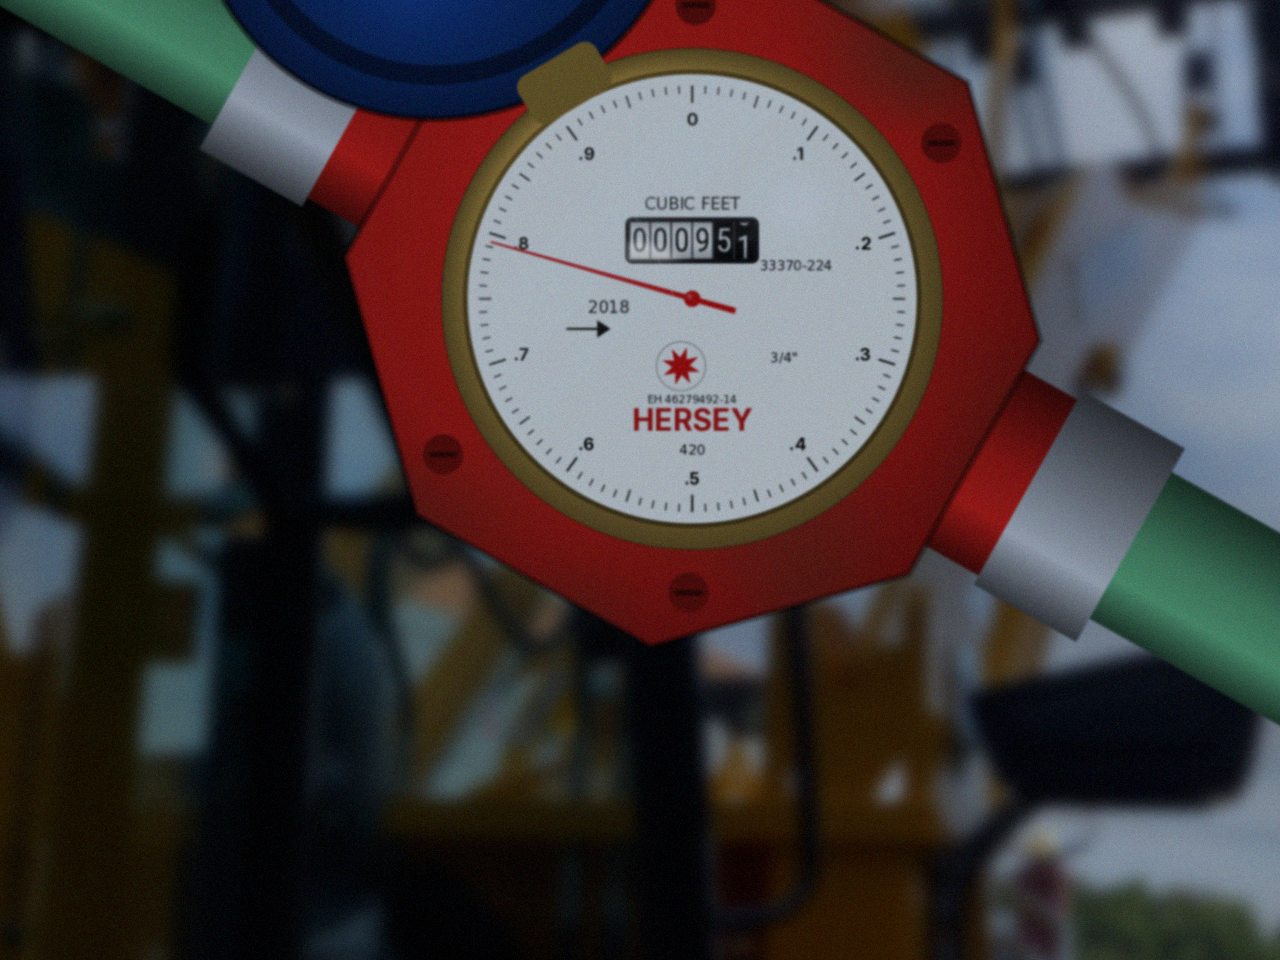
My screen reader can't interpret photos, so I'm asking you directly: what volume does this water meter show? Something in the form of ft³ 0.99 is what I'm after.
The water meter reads ft³ 950.79
